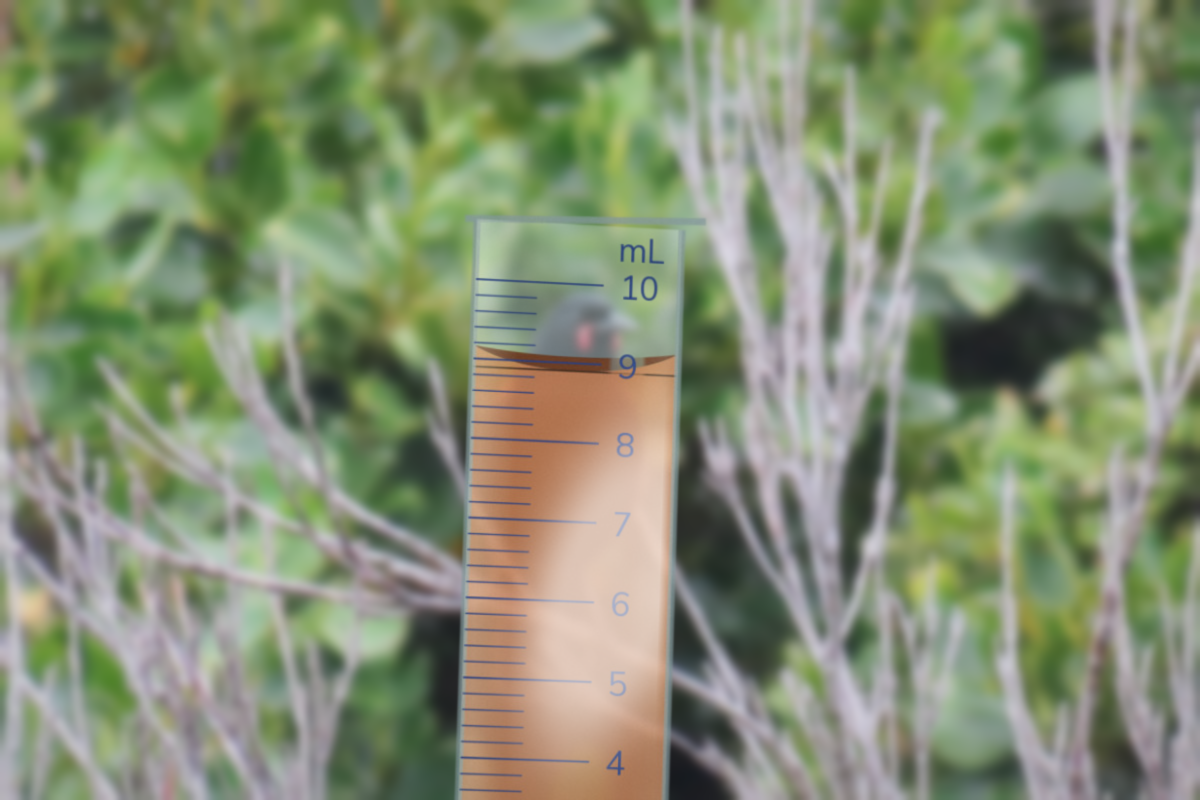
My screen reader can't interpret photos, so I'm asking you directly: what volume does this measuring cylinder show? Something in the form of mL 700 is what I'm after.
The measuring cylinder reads mL 8.9
